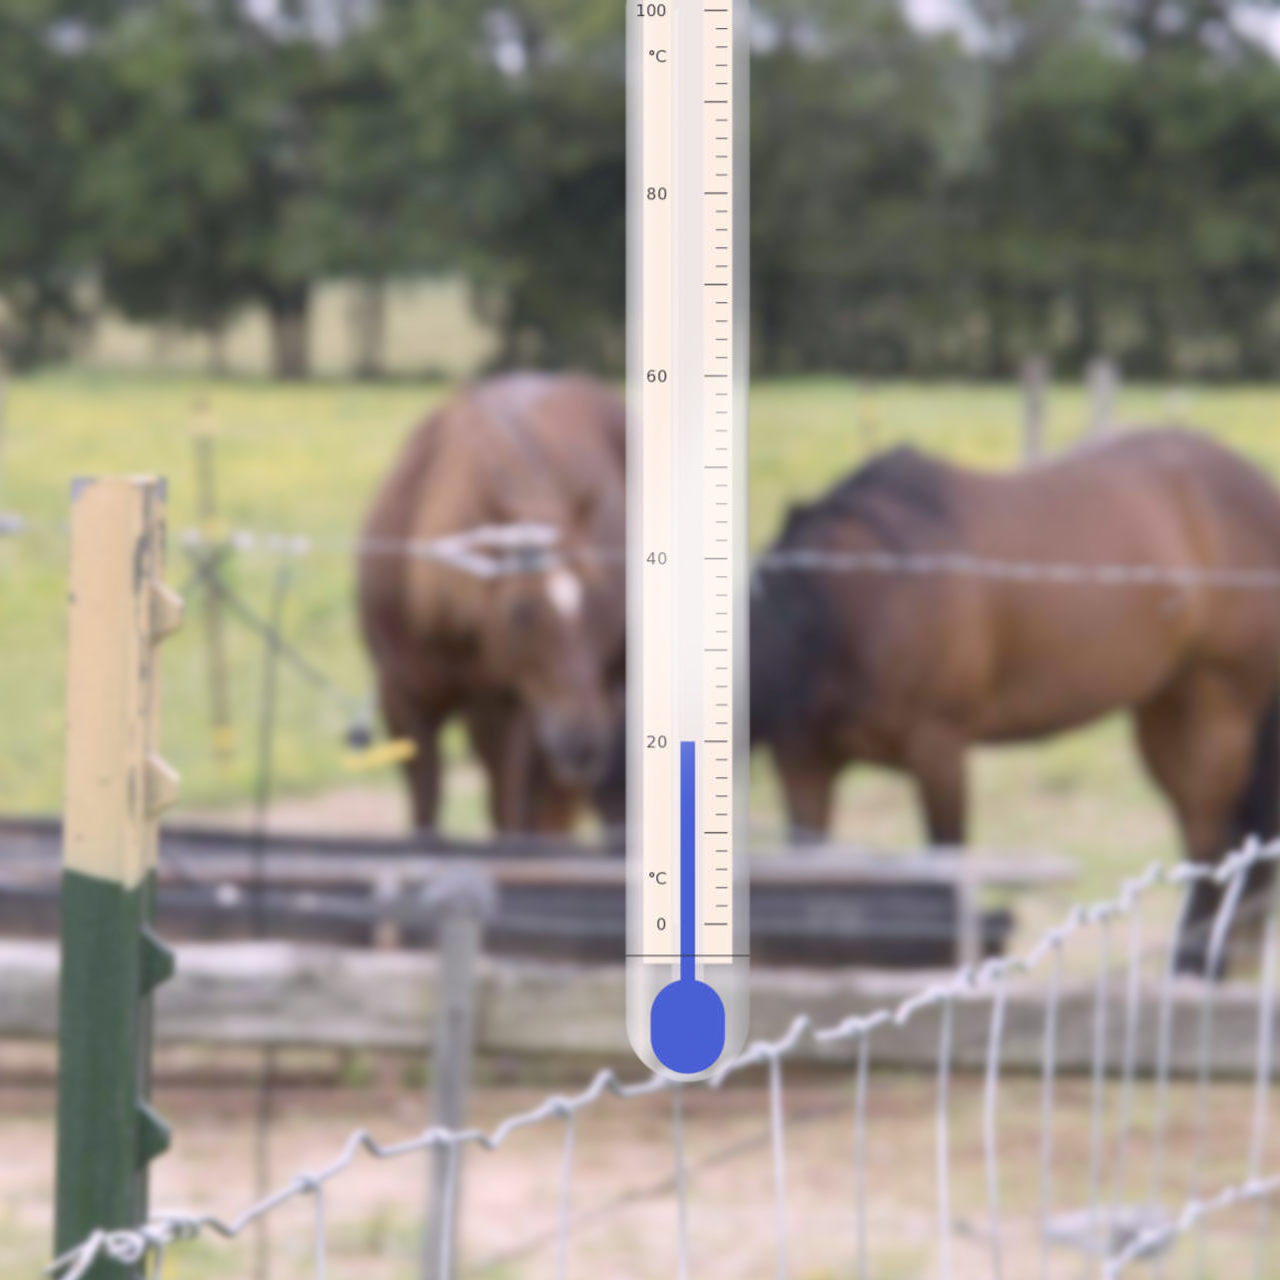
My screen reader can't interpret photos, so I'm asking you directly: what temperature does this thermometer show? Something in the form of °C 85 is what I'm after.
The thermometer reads °C 20
